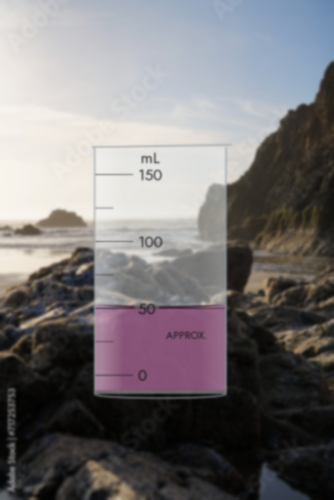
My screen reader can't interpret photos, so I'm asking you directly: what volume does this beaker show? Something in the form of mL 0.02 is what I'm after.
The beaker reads mL 50
